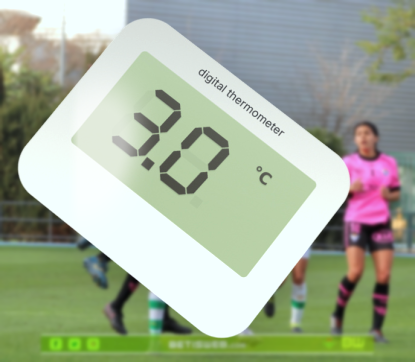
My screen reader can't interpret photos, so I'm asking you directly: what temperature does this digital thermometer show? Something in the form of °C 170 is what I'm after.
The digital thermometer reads °C 3.0
